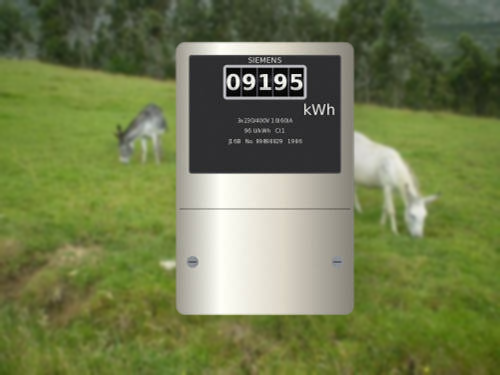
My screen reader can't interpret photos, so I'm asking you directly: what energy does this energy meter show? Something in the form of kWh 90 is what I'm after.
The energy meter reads kWh 9195
